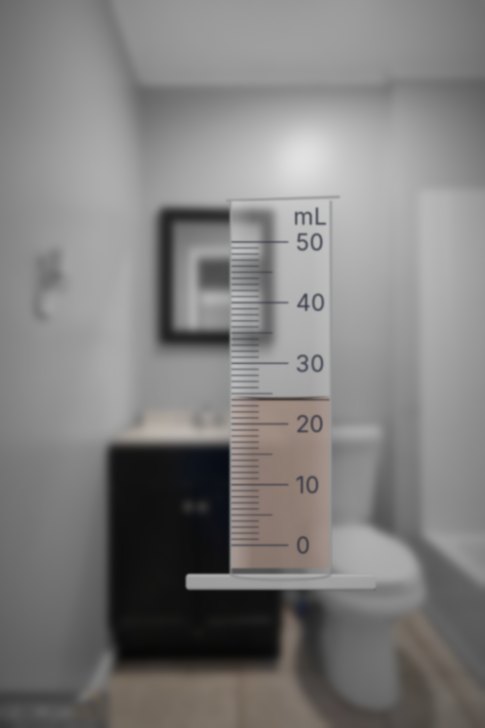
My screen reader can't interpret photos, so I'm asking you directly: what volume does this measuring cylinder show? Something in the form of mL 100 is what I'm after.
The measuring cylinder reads mL 24
